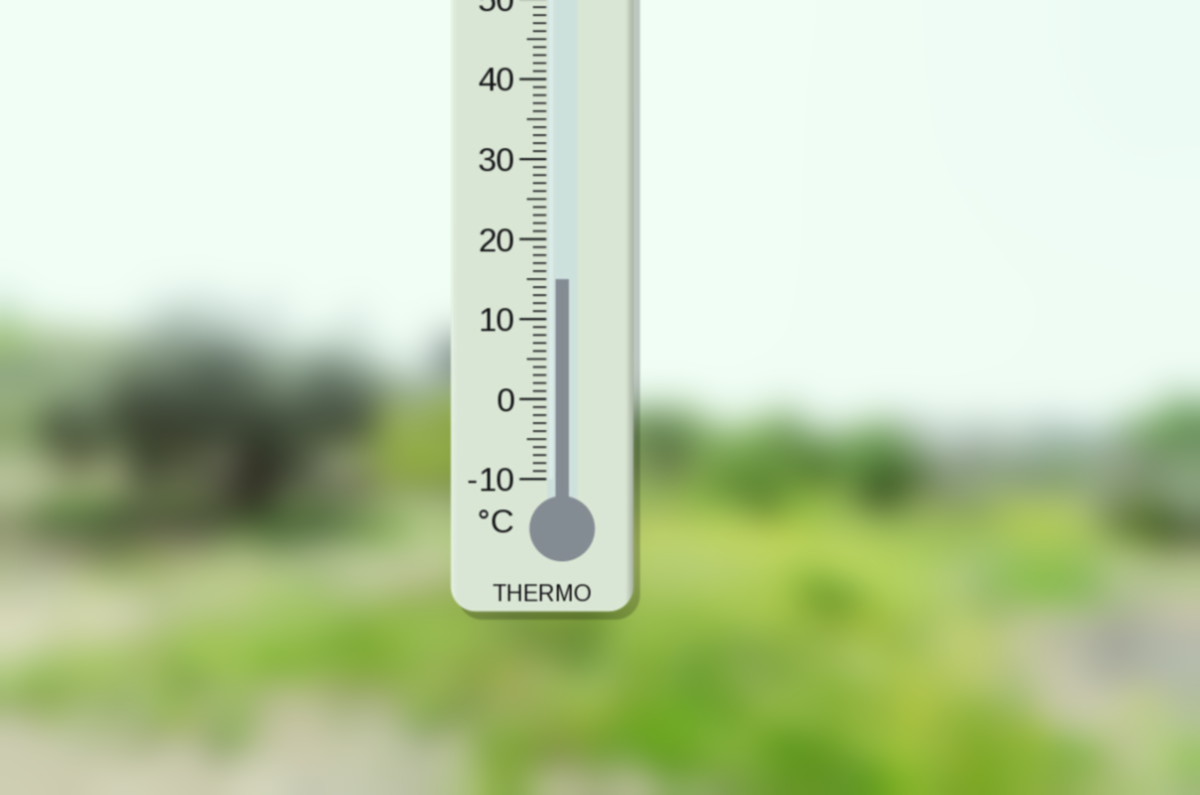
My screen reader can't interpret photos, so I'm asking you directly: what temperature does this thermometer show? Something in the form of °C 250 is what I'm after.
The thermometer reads °C 15
